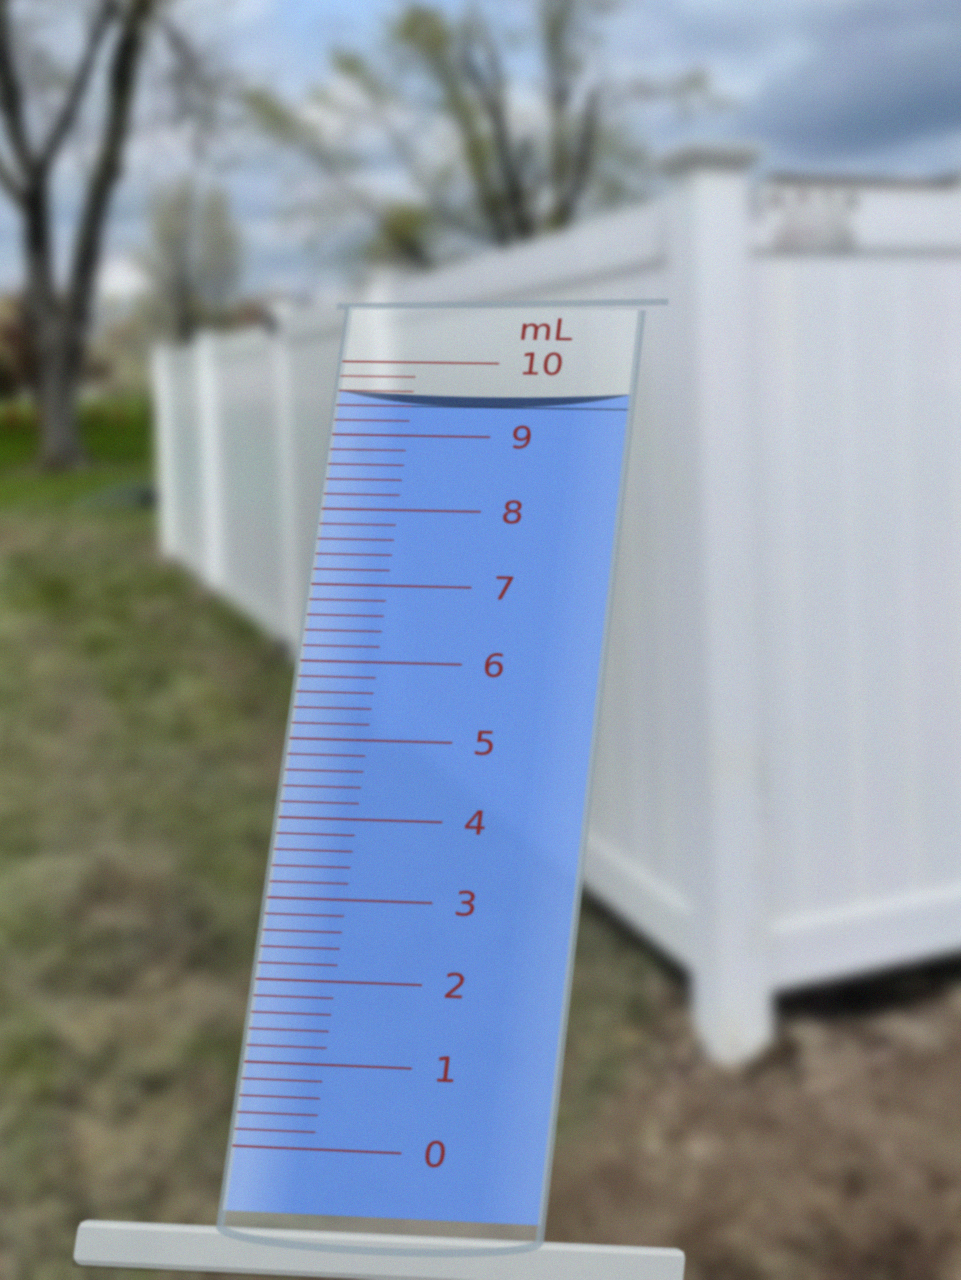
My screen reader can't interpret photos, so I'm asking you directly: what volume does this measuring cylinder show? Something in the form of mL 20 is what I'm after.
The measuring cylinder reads mL 9.4
